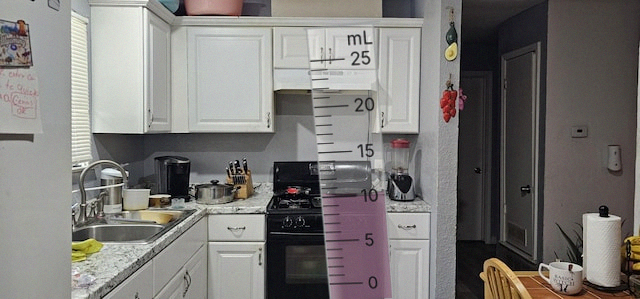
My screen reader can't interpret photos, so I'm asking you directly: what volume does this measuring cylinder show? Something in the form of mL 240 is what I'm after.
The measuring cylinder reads mL 10
